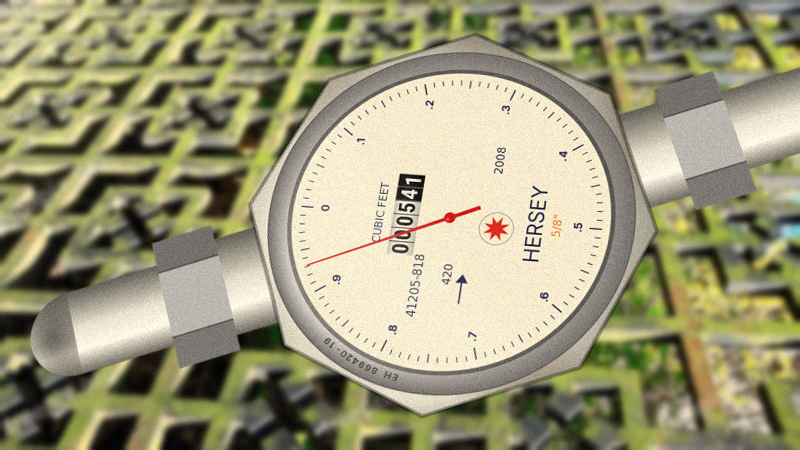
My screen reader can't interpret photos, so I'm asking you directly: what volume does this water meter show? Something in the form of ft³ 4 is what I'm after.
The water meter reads ft³ 540.93
